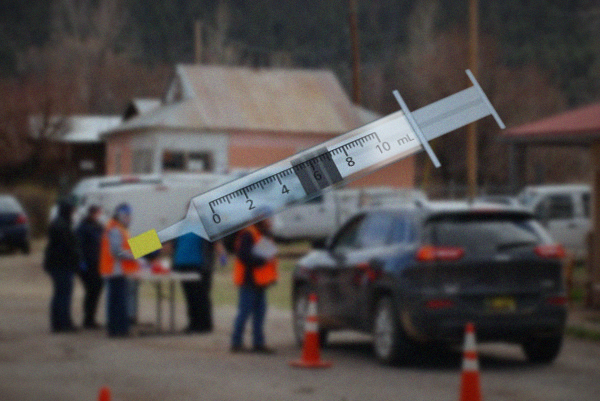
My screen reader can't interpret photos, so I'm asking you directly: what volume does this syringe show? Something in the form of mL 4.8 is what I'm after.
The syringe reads mL 5
